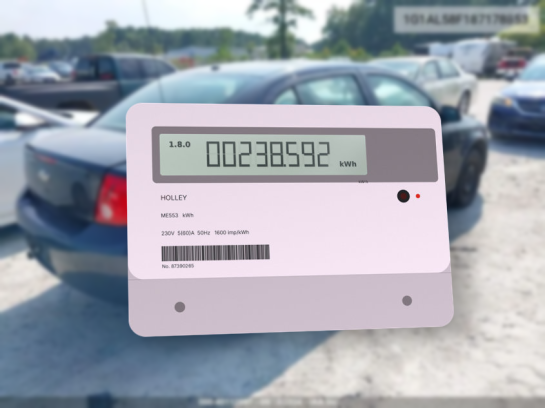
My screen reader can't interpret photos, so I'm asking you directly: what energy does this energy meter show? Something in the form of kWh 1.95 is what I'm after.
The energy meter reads kWh 238.592
